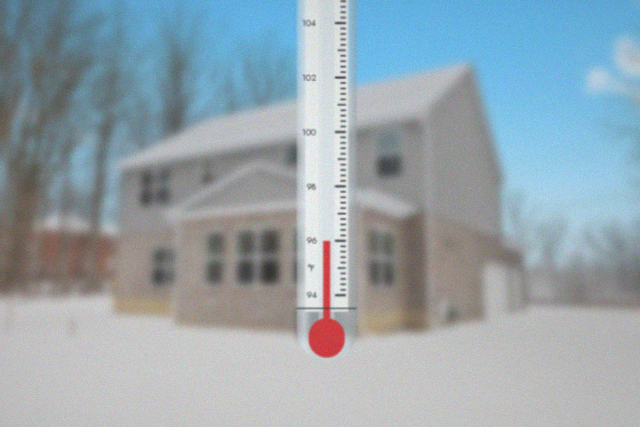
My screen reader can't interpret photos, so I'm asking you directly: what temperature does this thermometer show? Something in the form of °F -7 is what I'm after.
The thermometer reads °F 96
